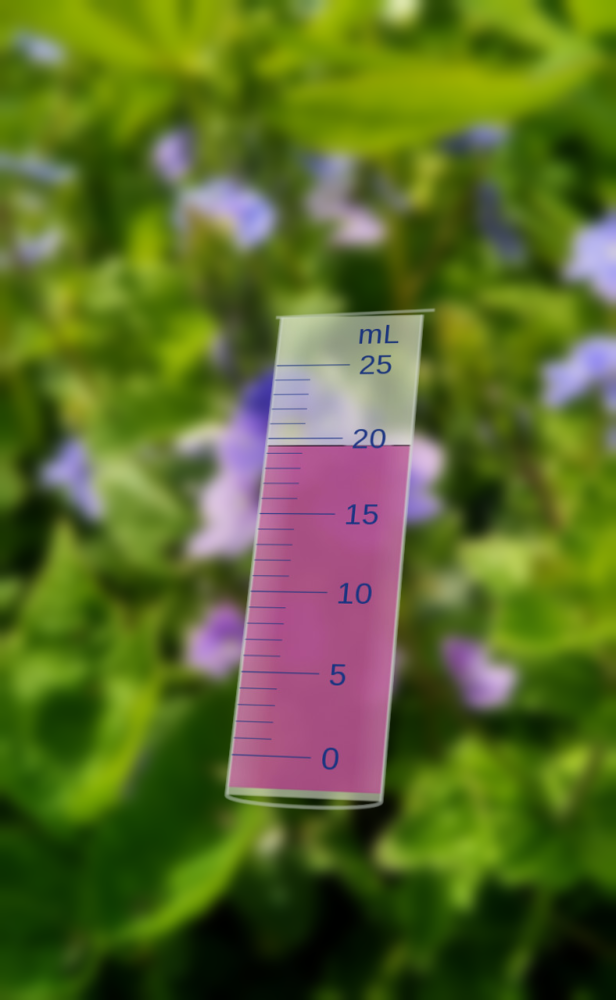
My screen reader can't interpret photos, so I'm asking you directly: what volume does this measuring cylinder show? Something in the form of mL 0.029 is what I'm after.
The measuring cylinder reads mL 19.5
